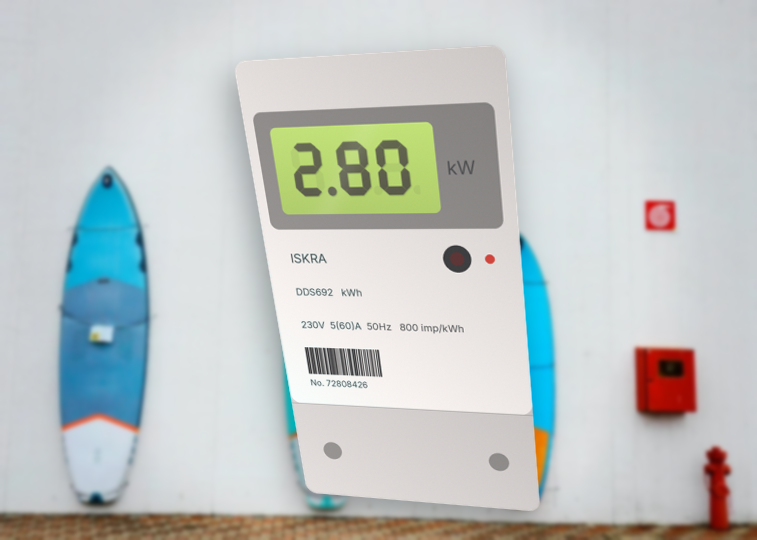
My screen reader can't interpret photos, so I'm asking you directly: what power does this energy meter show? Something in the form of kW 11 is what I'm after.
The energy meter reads kW 2.80
